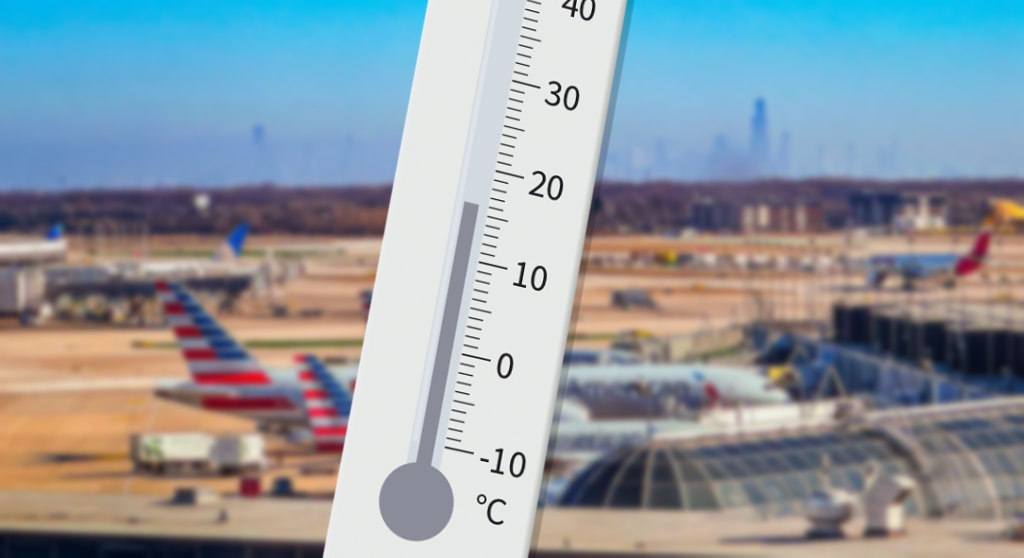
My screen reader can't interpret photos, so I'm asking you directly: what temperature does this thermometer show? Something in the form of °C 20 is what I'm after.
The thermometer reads °C 16
